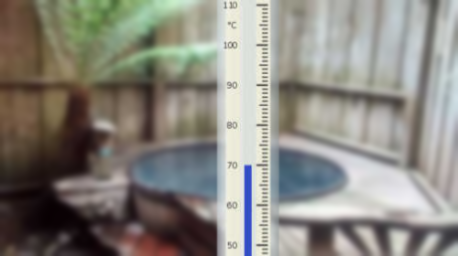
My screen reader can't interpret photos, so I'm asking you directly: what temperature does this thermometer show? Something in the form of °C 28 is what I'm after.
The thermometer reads °C 70
